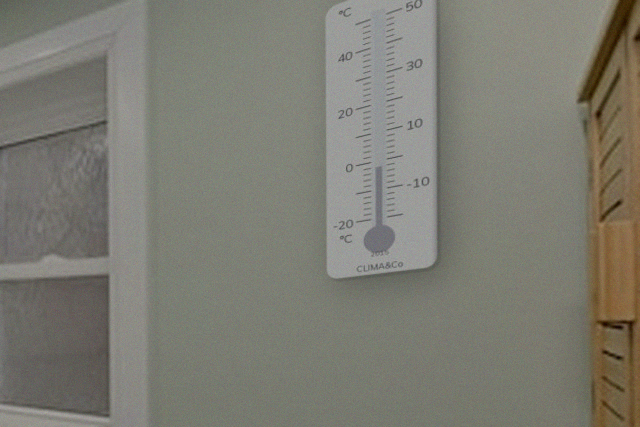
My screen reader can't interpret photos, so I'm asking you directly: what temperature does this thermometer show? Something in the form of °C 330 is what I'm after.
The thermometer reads °C -2
